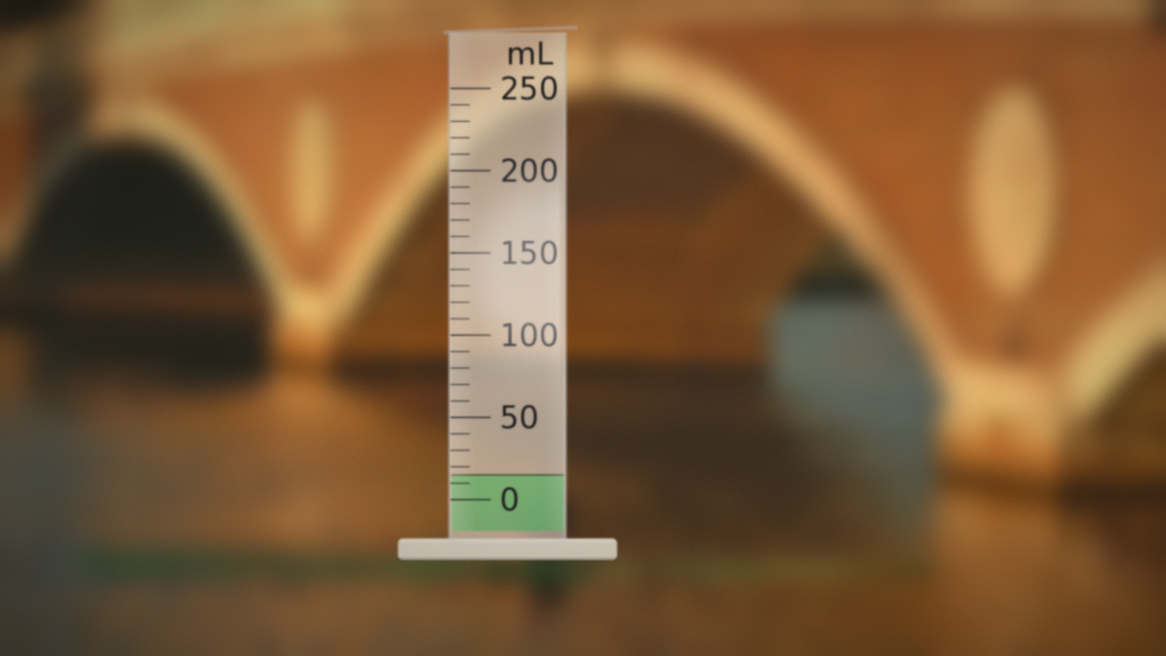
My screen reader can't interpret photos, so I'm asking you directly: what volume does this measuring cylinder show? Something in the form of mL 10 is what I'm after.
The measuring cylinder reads mL 15
